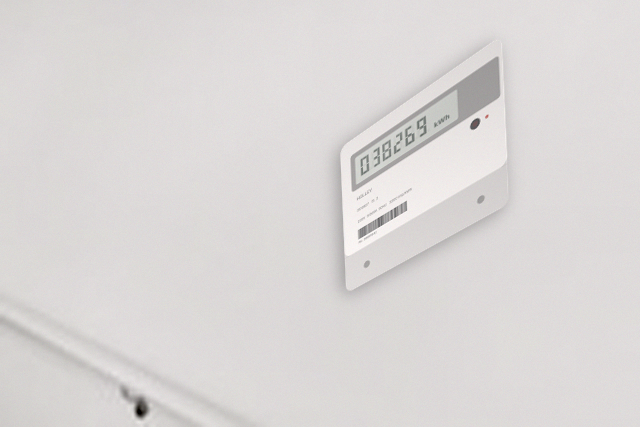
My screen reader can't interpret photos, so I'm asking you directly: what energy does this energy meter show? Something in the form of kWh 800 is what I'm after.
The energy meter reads kWh 38269
